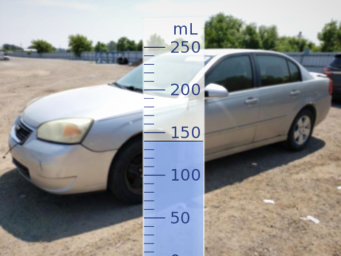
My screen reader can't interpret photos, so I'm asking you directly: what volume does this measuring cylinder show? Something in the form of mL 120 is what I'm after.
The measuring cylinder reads mL 140
